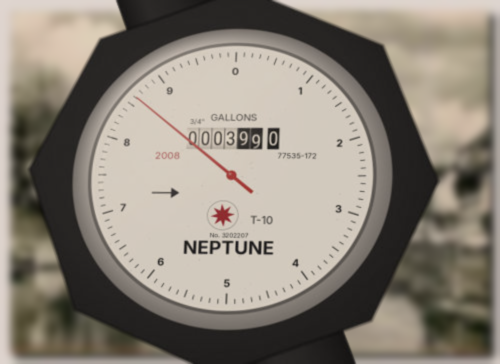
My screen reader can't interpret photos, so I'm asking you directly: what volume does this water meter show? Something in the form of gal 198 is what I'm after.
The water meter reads gal 3988.6
